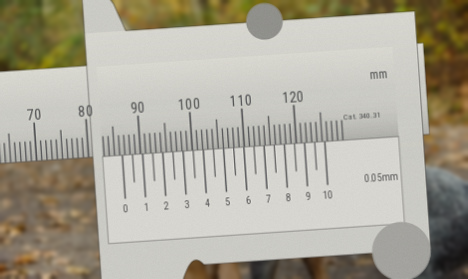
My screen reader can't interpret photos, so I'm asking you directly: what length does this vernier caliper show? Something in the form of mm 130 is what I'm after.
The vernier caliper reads mm 86.5
